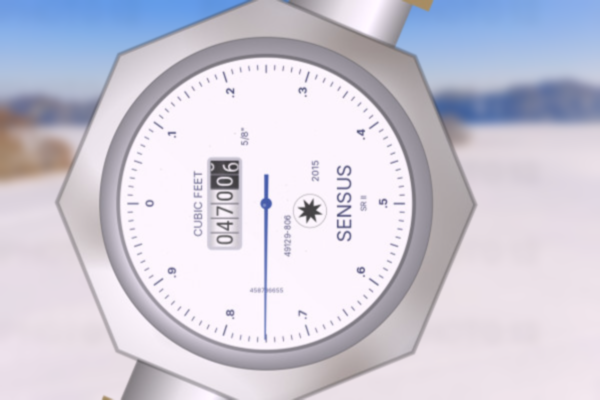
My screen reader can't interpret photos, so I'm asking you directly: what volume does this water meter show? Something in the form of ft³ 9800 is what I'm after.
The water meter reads ft³ 47005.75
